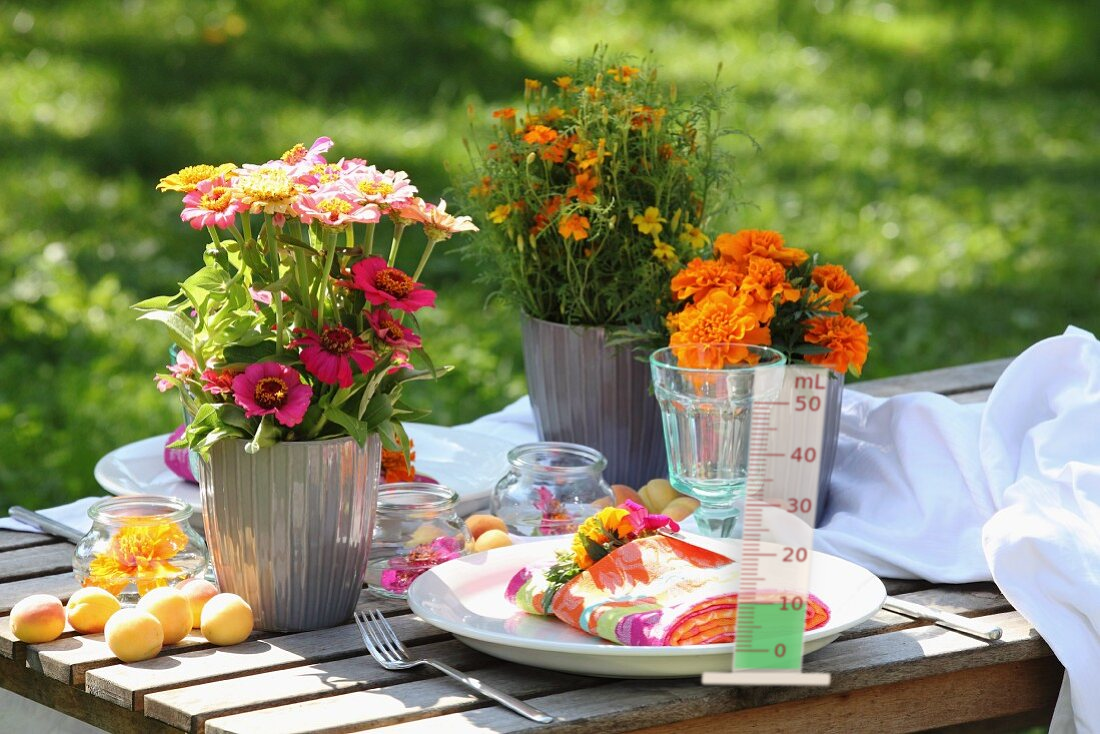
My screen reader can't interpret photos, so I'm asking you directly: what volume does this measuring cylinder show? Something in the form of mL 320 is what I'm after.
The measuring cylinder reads mL 10
